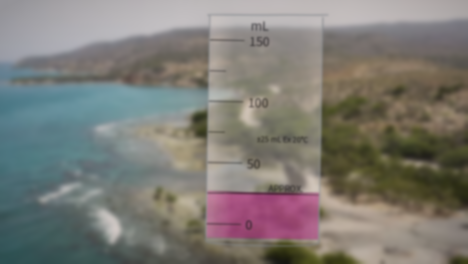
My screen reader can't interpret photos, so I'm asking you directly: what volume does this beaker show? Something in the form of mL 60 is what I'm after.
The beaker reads mL 25
